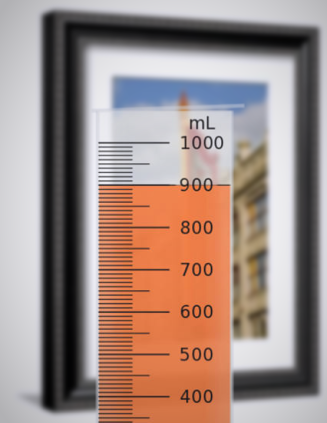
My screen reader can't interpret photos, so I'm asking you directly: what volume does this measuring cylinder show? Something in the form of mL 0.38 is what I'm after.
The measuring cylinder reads mL 900
